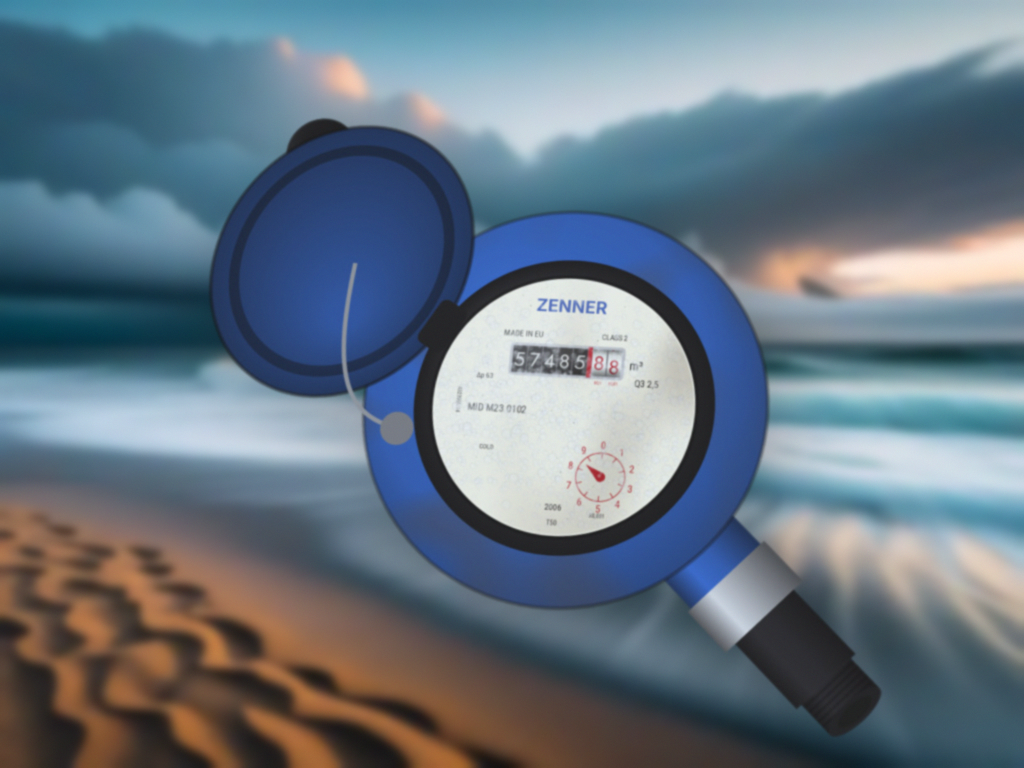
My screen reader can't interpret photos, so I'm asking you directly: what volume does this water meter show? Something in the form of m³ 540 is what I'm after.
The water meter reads m³ 57485.878
